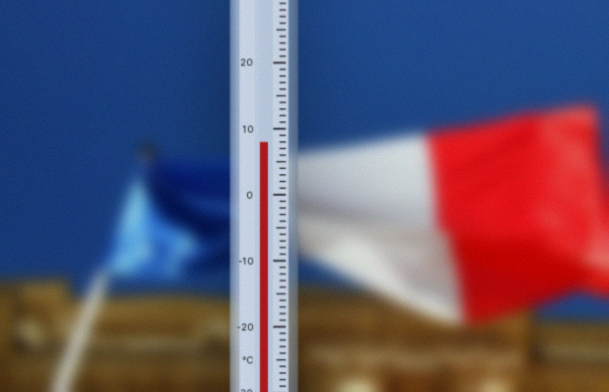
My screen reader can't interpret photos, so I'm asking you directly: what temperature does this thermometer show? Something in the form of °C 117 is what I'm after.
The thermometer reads °C 8
